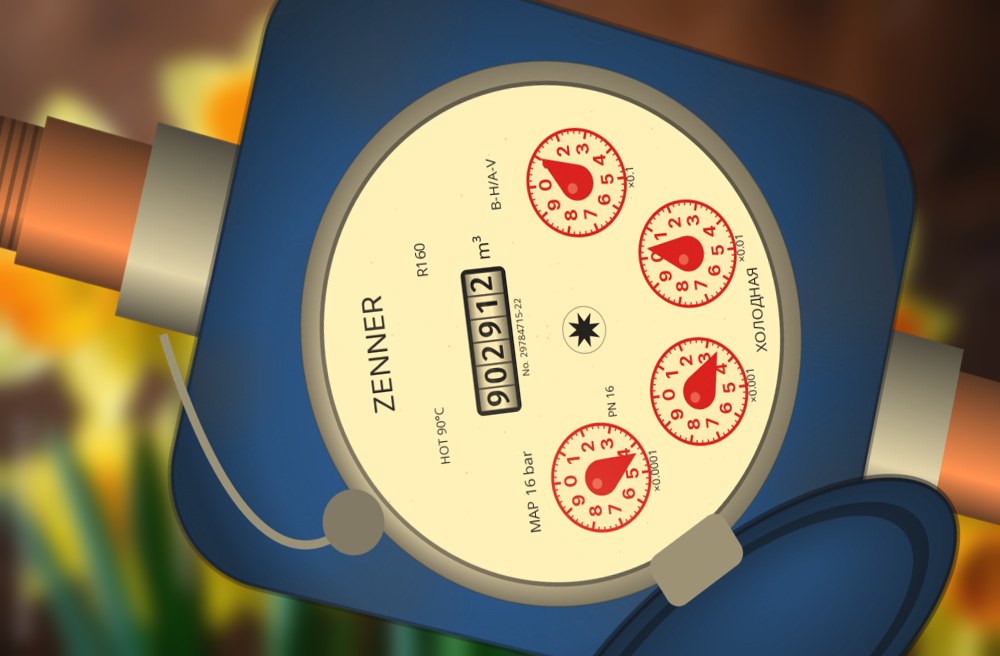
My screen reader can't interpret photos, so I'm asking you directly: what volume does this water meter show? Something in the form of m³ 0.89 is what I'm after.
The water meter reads m³ 902912.1034
